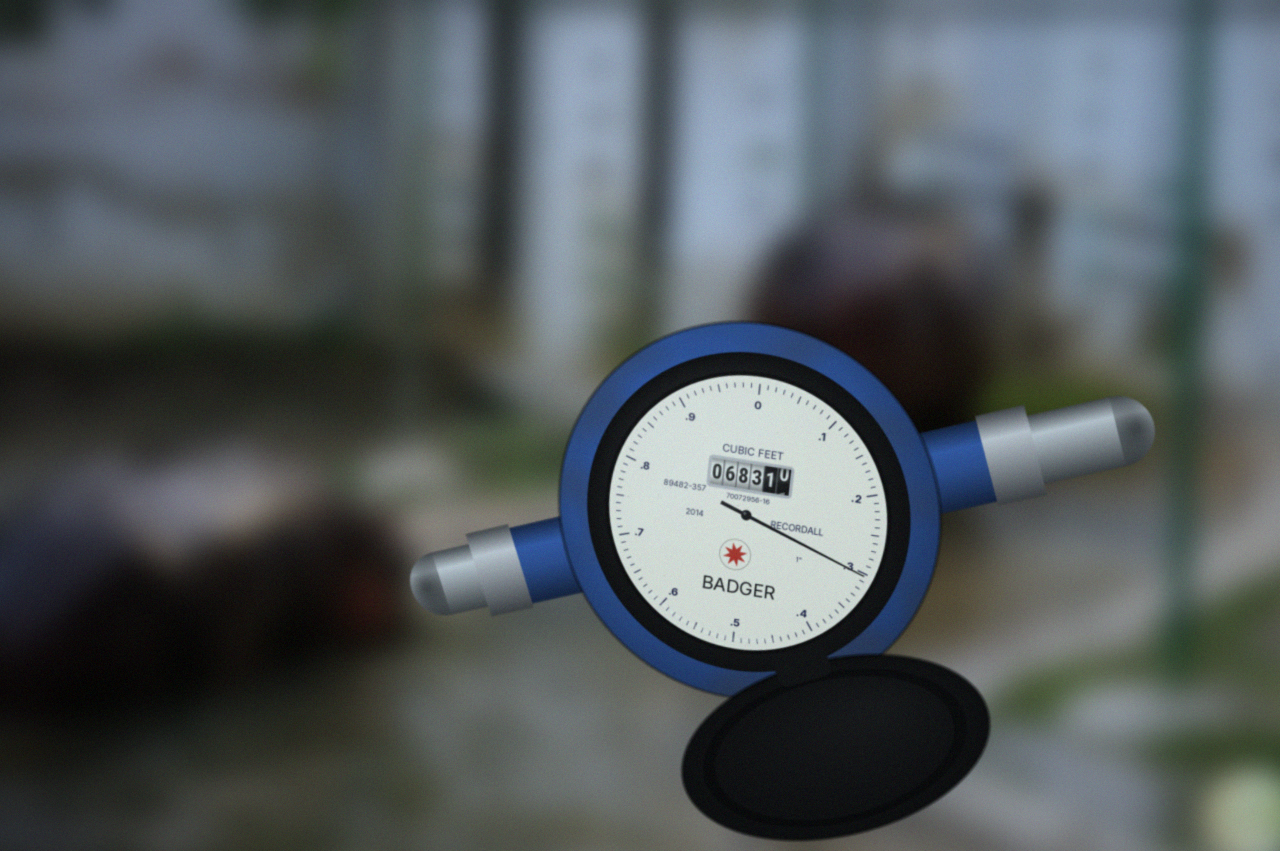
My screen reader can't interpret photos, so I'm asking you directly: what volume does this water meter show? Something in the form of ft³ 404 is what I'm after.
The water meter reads ft³ 68310.30
